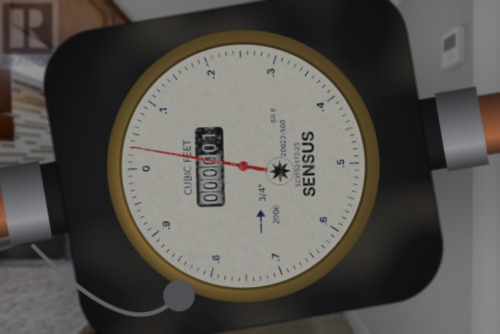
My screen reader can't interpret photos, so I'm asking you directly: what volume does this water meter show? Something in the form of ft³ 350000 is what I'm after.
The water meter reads ft³ 1.03
